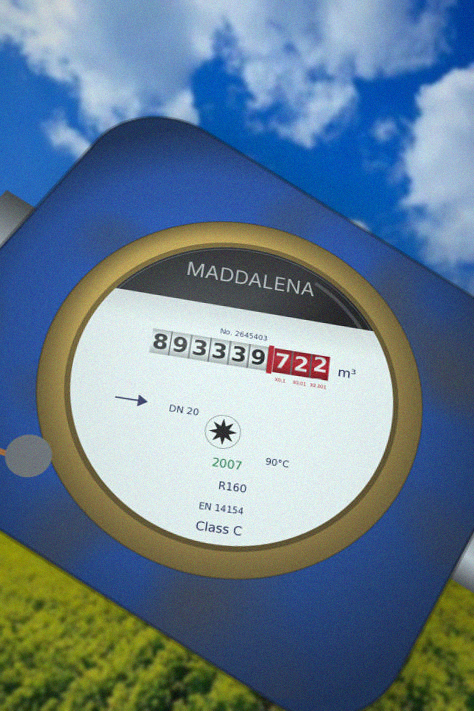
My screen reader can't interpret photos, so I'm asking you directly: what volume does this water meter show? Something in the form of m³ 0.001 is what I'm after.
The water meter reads m³ 893339.722
